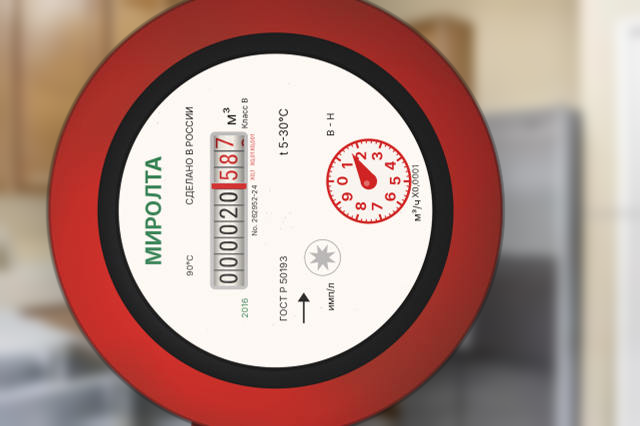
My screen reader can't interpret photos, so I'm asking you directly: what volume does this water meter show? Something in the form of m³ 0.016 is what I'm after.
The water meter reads m³ 20.5871
